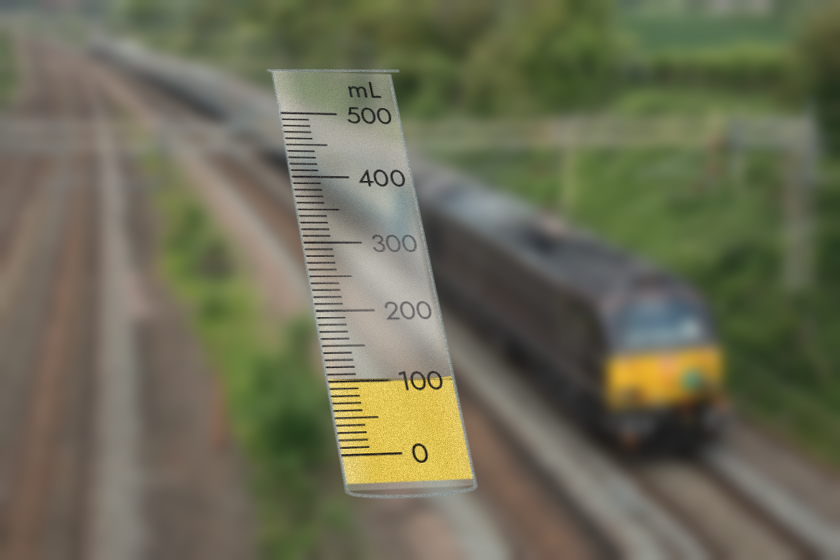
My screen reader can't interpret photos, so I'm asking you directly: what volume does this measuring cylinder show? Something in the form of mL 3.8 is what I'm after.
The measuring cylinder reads mL 100
